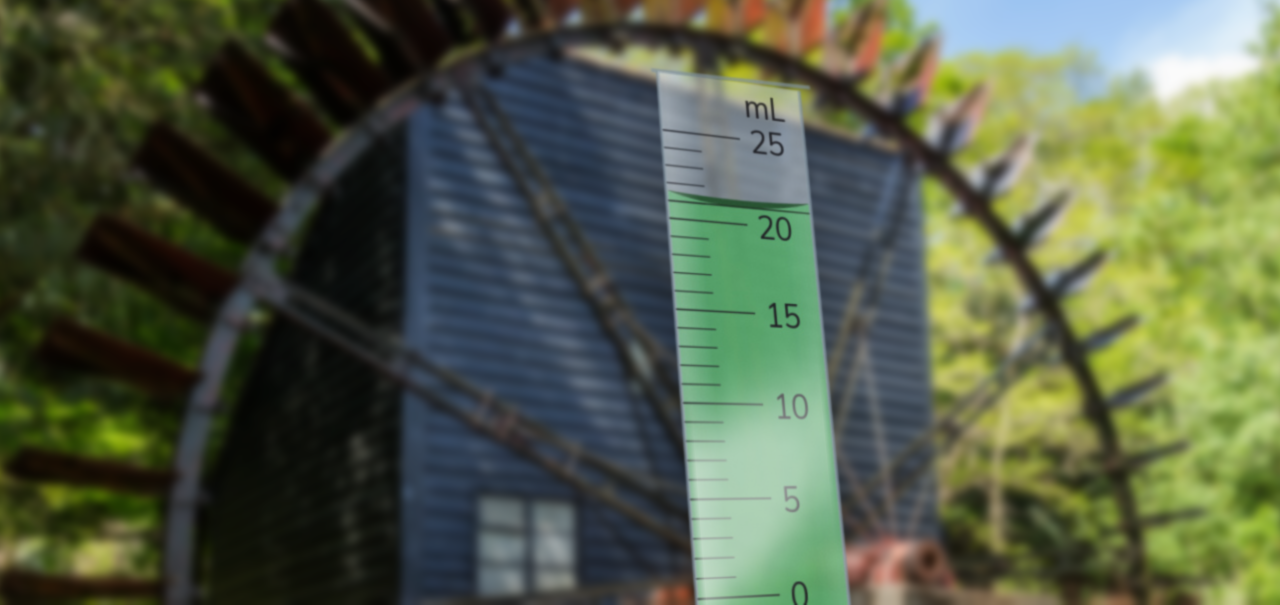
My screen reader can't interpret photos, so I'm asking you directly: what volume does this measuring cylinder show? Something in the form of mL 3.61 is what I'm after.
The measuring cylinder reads mL 21
